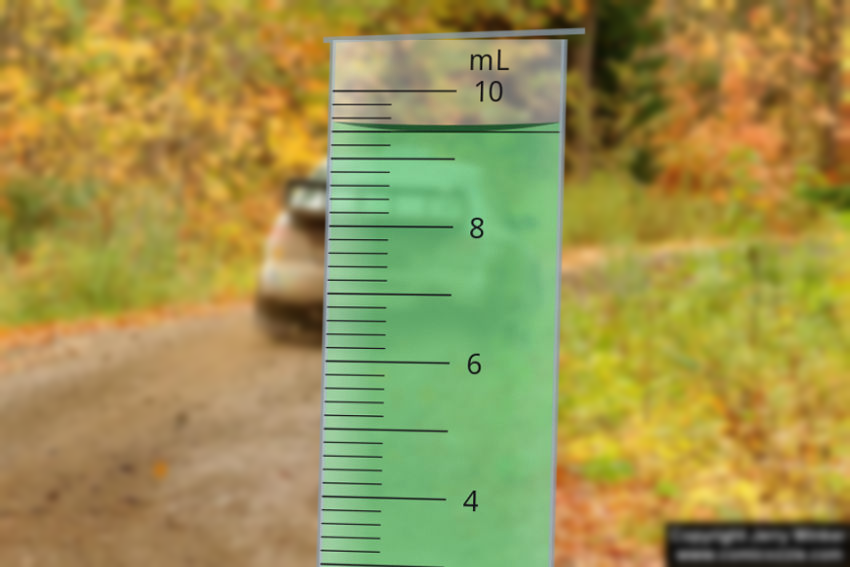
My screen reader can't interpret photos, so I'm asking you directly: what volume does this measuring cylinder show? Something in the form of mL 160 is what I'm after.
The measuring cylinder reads mL 9.4
